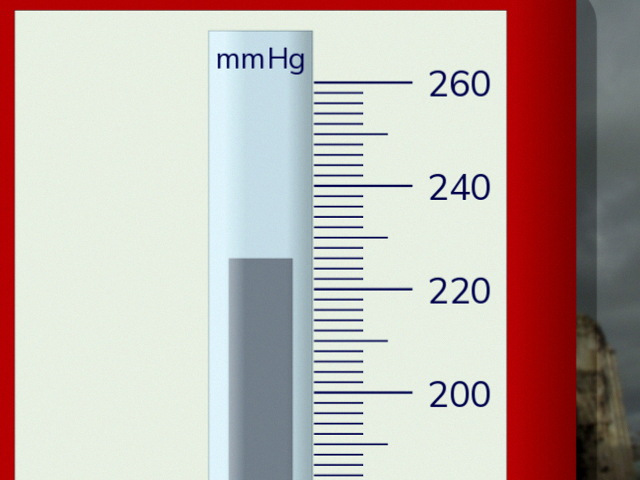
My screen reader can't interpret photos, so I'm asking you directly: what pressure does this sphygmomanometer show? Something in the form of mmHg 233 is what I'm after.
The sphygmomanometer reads mmHg 226
